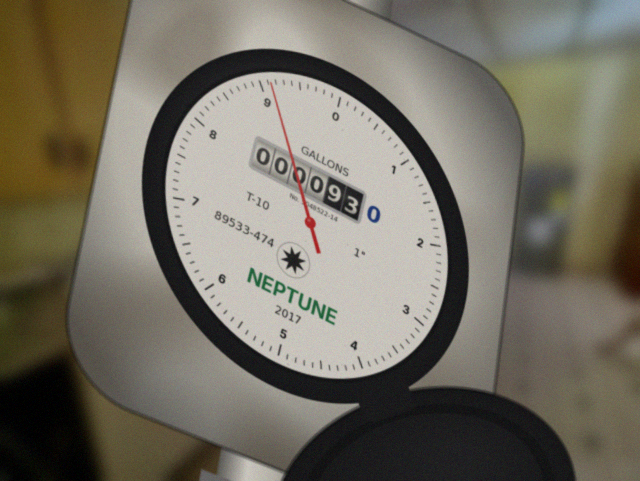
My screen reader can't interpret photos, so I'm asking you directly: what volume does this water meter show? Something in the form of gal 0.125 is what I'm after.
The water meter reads gal 929.1
